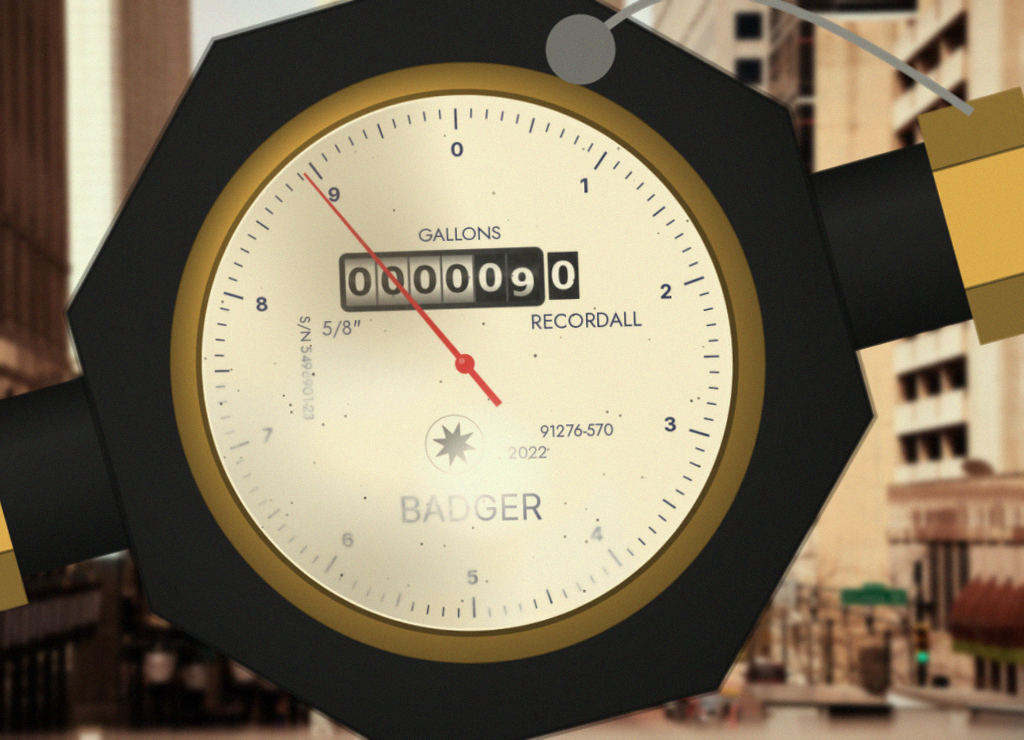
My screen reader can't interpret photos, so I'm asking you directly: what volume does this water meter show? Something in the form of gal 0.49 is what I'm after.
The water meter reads gal 88.9
